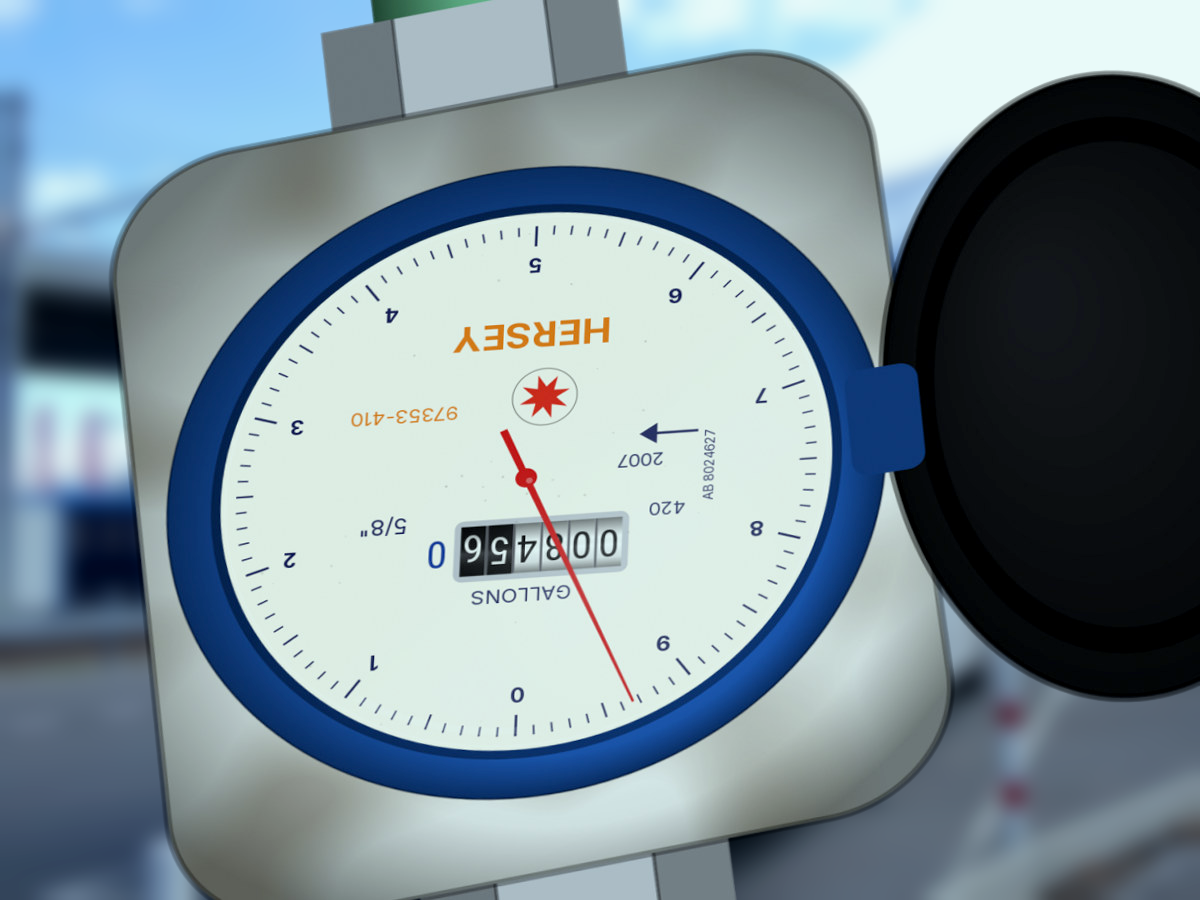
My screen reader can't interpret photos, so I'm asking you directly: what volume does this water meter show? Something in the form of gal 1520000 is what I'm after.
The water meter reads gal 84559.3
